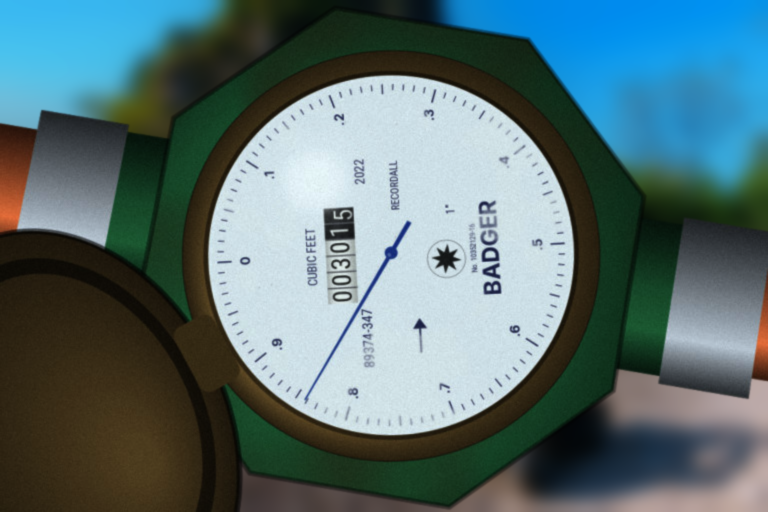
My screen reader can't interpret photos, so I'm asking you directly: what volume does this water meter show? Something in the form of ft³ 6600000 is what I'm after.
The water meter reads ft³ 3014.84
